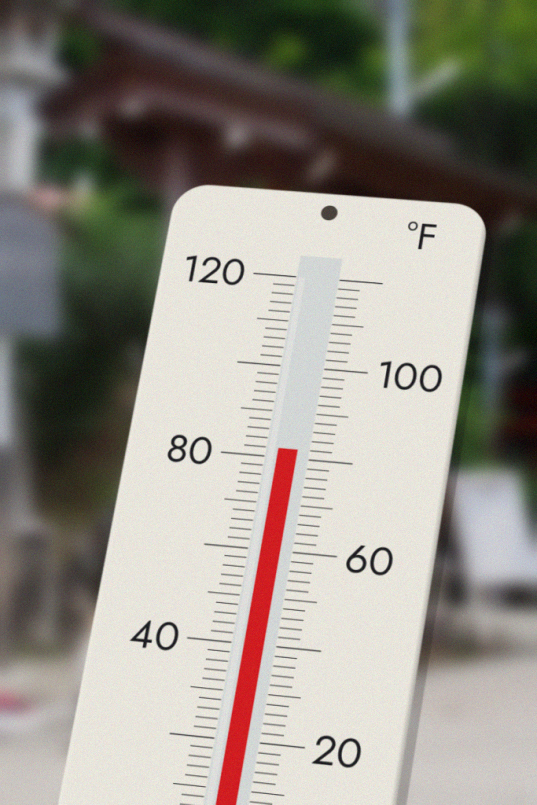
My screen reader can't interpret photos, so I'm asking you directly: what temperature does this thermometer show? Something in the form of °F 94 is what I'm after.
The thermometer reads °F 82
